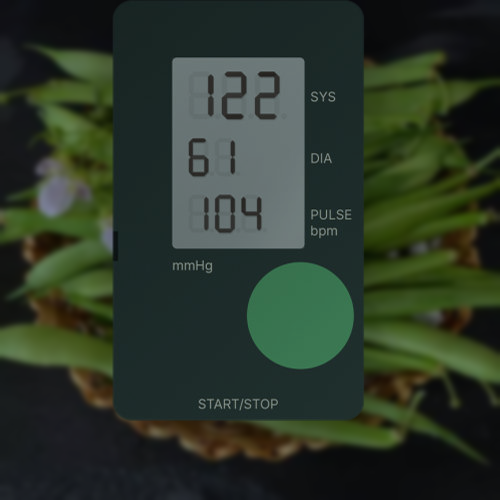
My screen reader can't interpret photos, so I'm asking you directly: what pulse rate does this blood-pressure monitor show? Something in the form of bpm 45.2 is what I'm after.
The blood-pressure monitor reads bpm 104
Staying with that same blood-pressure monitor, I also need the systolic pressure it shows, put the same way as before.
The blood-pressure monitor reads mmHg 122
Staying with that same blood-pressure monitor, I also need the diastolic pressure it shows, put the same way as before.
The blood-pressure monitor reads mmHg 61
